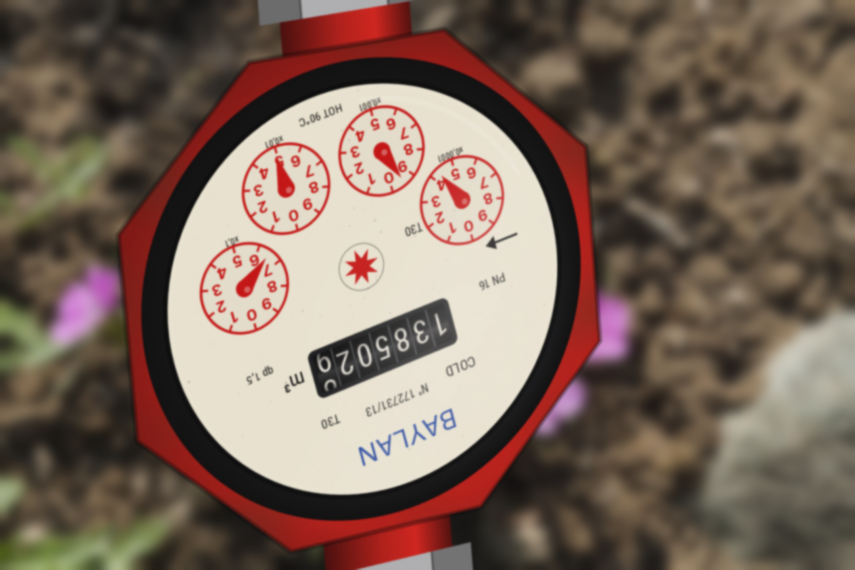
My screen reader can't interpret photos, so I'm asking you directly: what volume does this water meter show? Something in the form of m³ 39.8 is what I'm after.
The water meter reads m³ 1385028.6494
